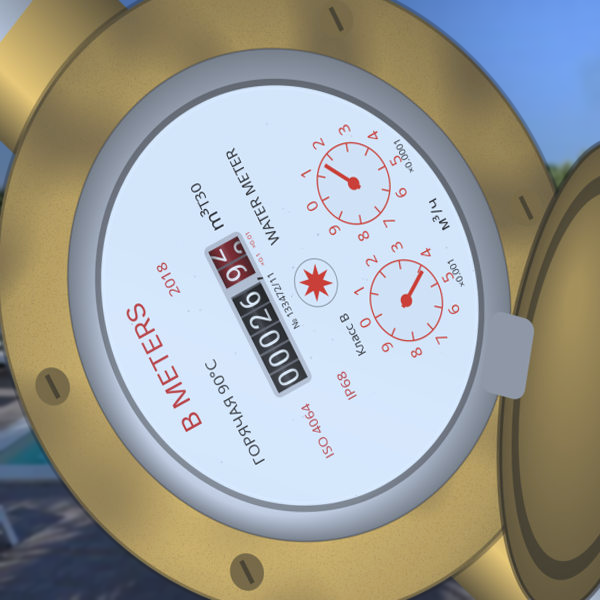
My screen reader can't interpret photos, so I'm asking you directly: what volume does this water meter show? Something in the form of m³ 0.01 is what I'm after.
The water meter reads m³ 26.9241
